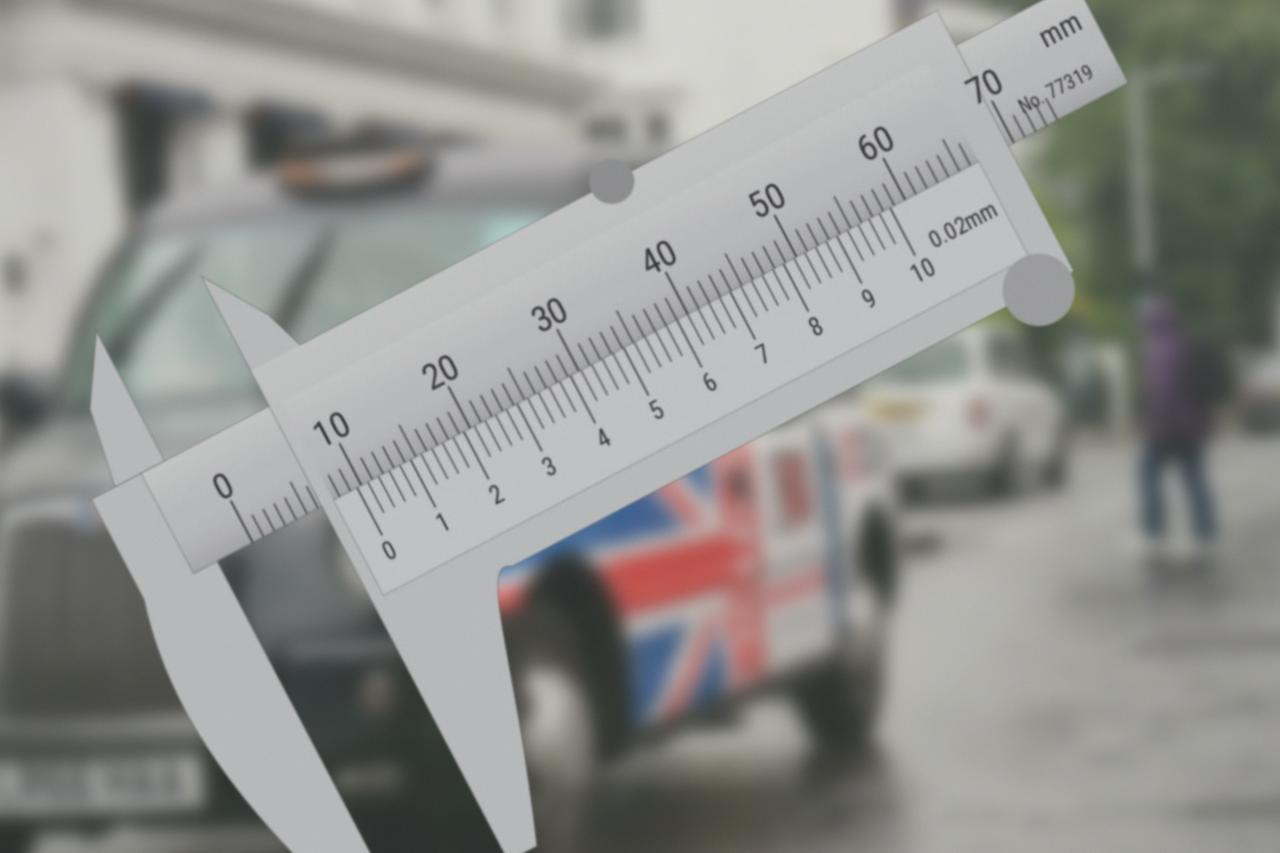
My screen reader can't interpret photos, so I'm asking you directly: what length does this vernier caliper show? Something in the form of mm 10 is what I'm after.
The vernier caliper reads mm 9.6
